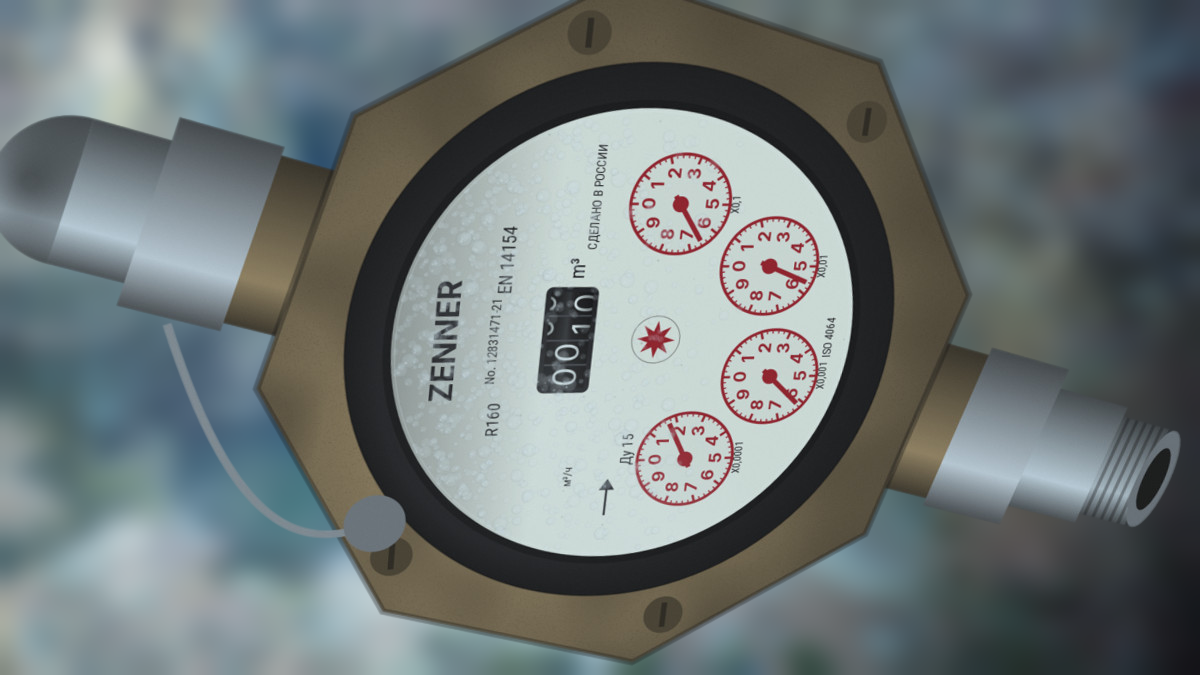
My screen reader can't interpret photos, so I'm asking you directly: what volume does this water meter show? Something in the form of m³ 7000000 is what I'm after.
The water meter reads m³ 9.6561
